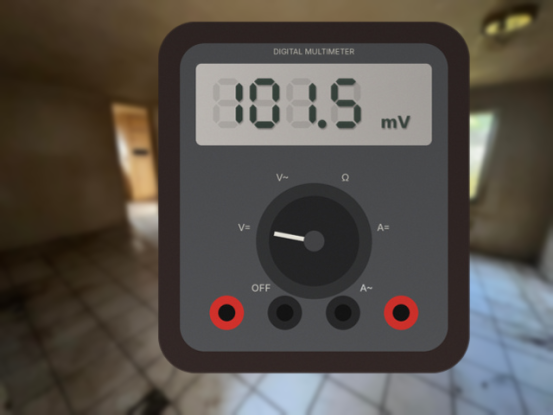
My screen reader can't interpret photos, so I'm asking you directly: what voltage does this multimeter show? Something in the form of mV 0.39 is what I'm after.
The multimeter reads mV 101.5
